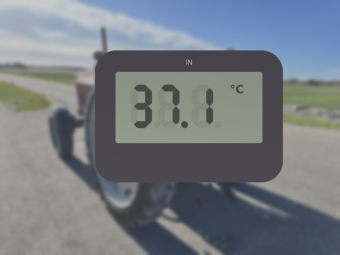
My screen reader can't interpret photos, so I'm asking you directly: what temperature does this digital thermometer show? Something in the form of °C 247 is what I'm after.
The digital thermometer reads °C 37.1
